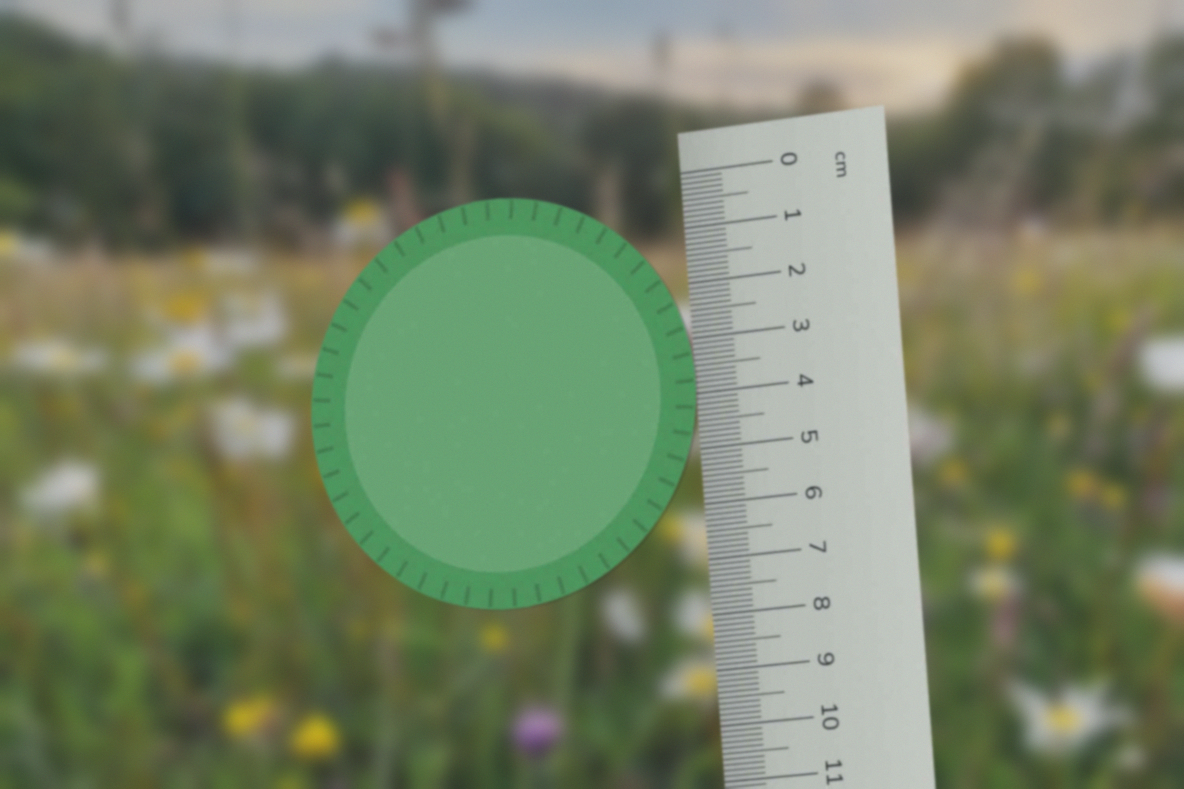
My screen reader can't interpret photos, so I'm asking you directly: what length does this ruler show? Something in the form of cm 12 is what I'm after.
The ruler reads cm 7.5
